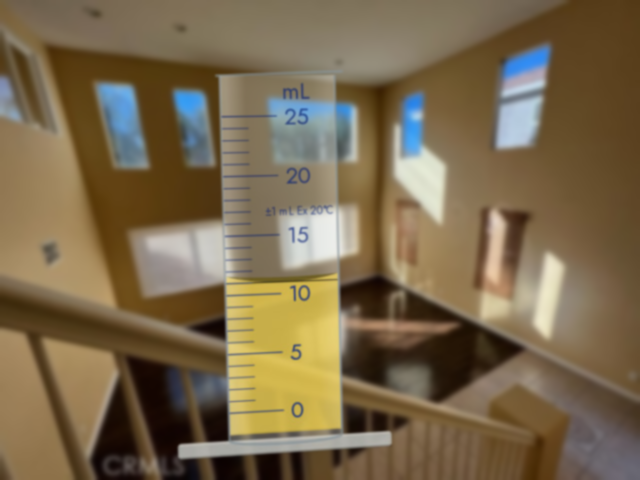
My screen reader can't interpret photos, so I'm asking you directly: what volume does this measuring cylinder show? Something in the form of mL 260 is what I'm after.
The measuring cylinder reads mL 11
